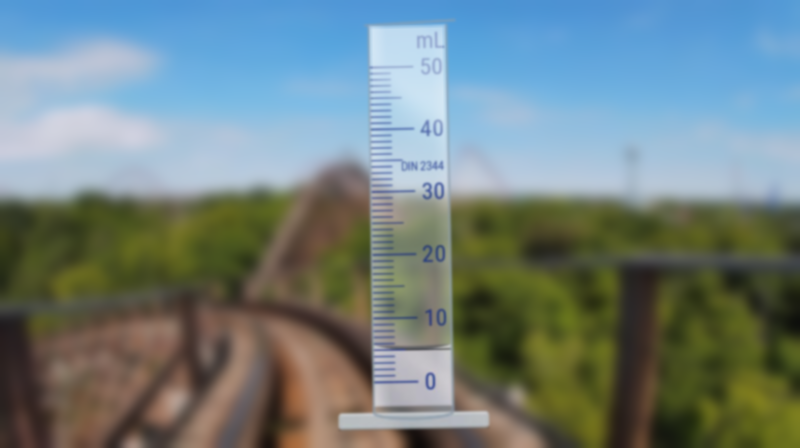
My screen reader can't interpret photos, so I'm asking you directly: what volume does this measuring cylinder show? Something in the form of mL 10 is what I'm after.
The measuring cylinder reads mL 5
